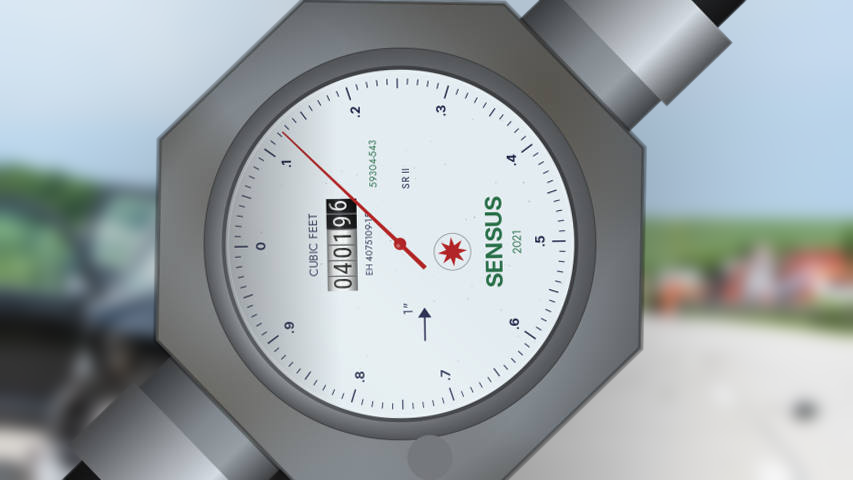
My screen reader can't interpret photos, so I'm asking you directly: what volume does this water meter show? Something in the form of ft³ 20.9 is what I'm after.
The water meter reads ft³ 40196.12
